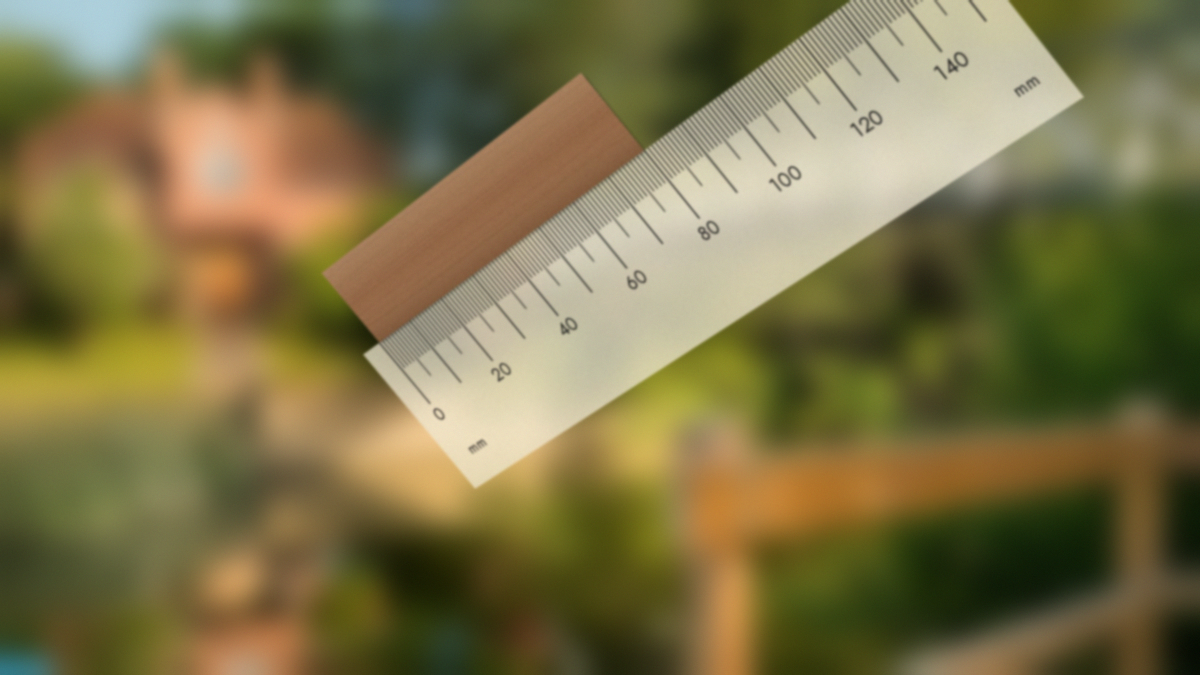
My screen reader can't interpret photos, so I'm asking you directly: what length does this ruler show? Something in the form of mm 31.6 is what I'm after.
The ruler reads mm 80
